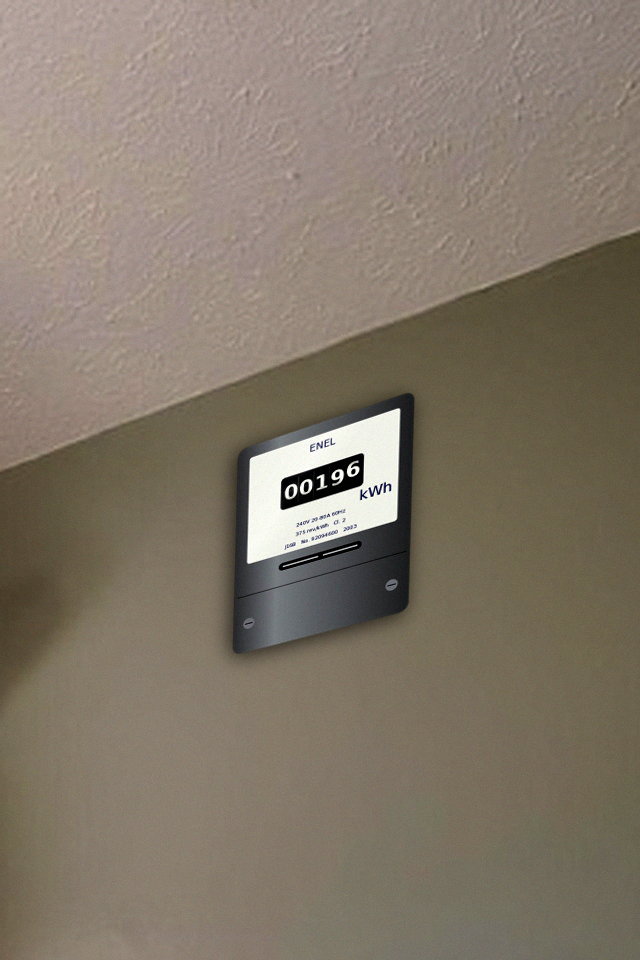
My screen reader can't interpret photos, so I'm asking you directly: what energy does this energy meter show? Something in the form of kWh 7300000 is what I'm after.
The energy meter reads kWh 196
